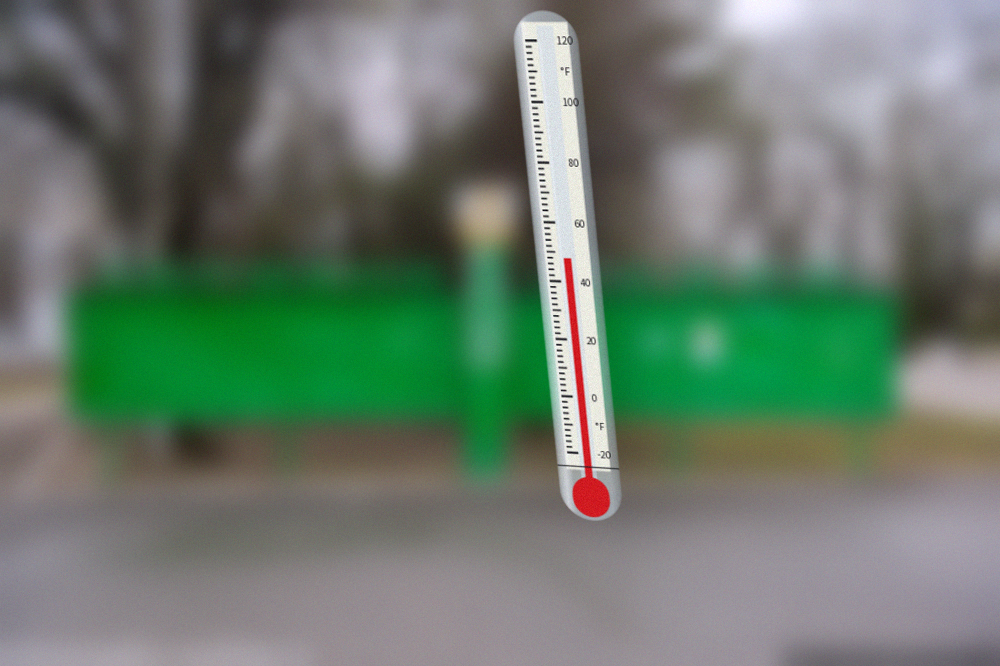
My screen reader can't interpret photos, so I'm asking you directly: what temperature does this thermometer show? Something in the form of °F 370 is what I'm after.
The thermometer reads °F 48
